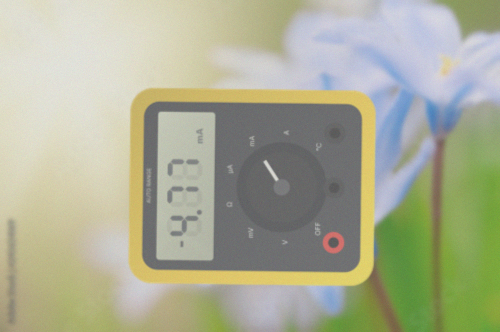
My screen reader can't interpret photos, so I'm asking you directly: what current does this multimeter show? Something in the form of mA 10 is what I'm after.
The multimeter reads mA -4.77
